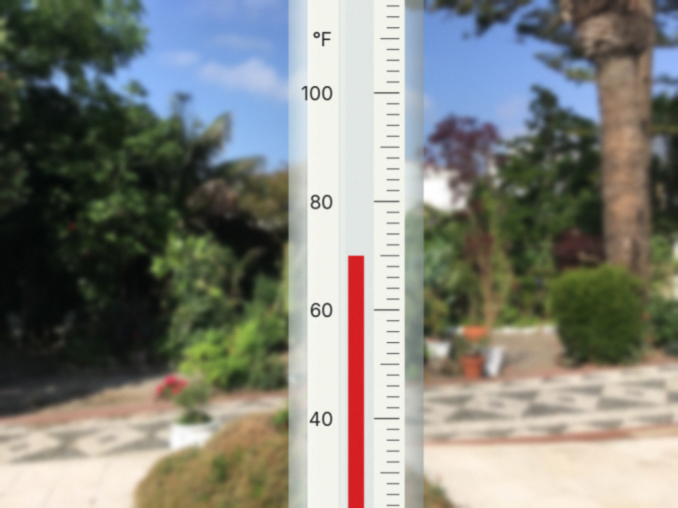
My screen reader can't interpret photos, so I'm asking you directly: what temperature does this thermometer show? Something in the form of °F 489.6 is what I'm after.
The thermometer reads °F 70
